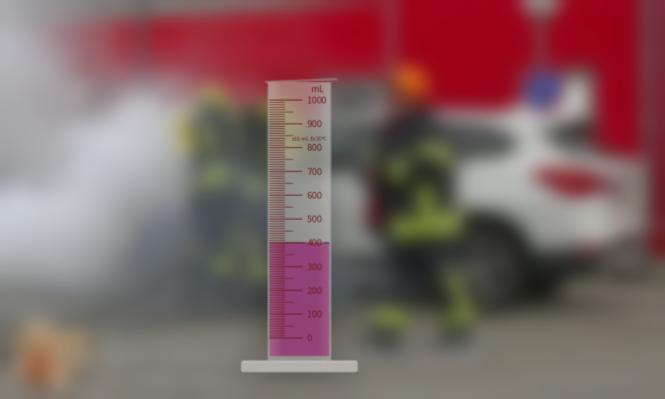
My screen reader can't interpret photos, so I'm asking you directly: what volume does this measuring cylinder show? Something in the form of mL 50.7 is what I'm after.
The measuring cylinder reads mL 400
